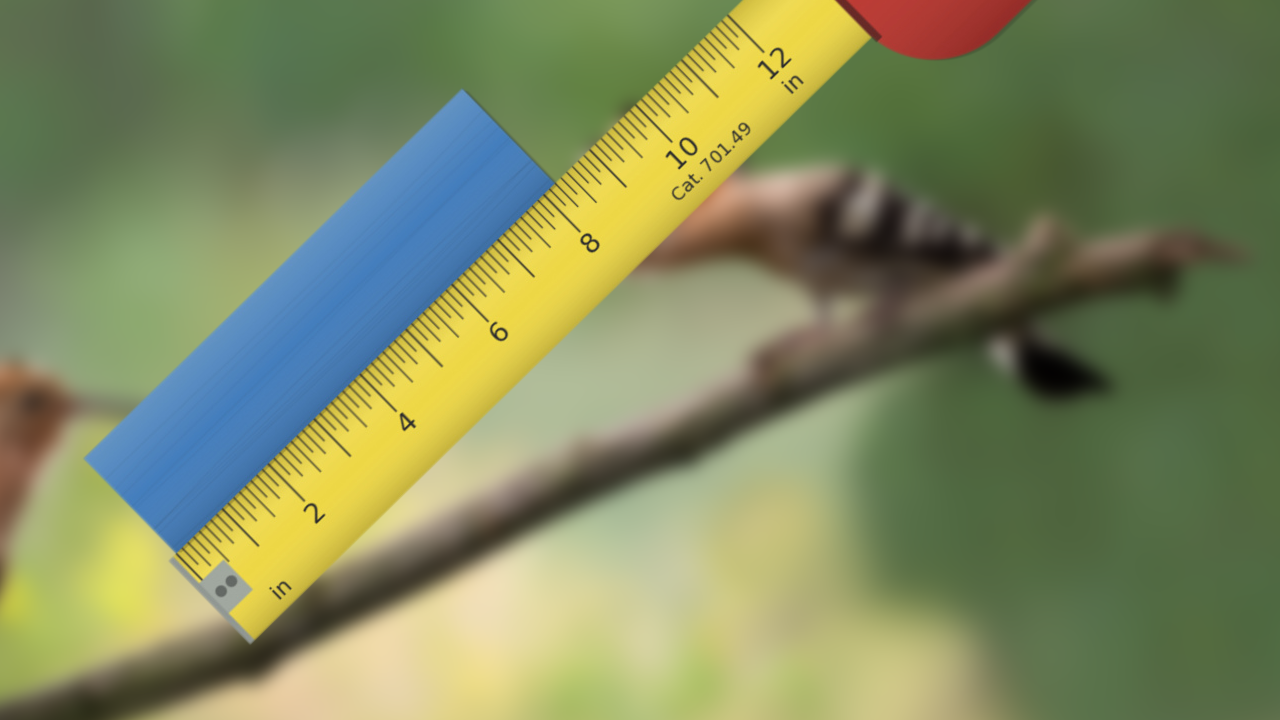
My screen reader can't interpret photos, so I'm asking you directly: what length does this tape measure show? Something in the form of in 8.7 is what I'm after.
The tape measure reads in 8.25
